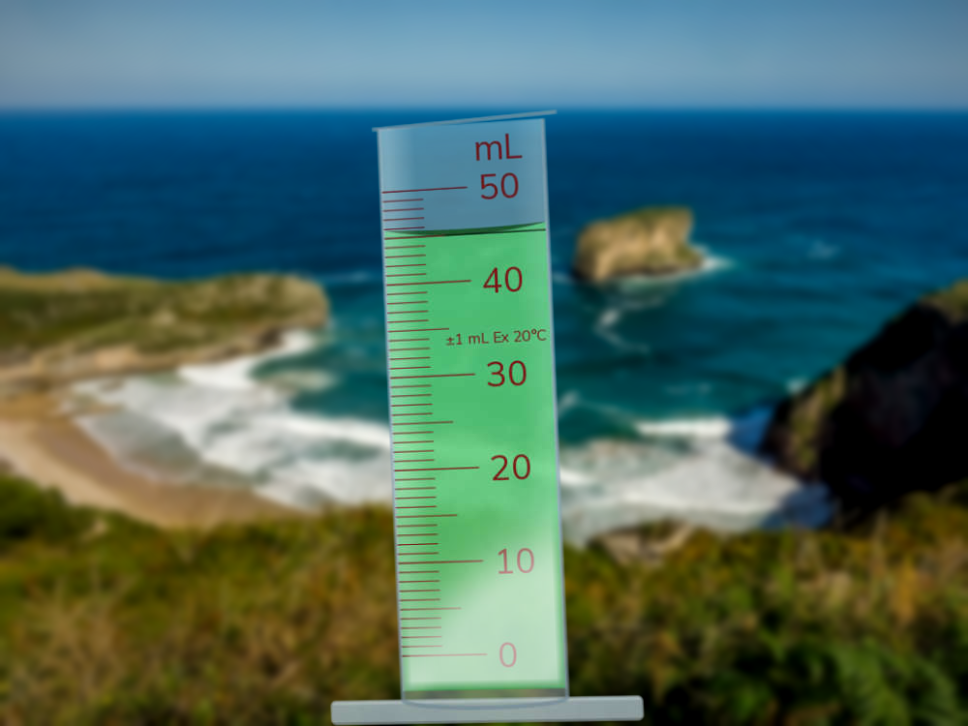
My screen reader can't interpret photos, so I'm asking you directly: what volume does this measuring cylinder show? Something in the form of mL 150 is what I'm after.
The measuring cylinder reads mL 45
